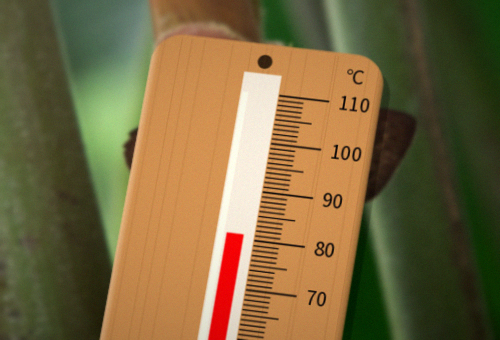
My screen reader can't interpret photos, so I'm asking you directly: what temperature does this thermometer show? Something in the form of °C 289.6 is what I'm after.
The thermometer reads °C 81
